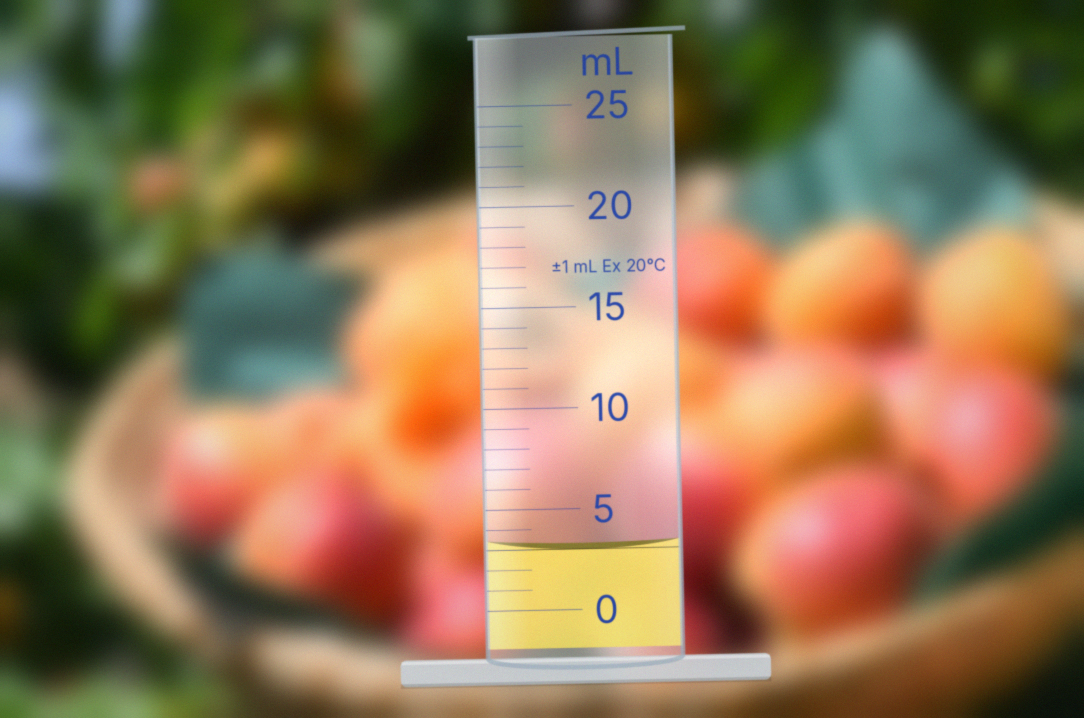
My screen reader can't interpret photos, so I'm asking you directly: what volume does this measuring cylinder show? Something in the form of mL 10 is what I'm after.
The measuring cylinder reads mL 3
